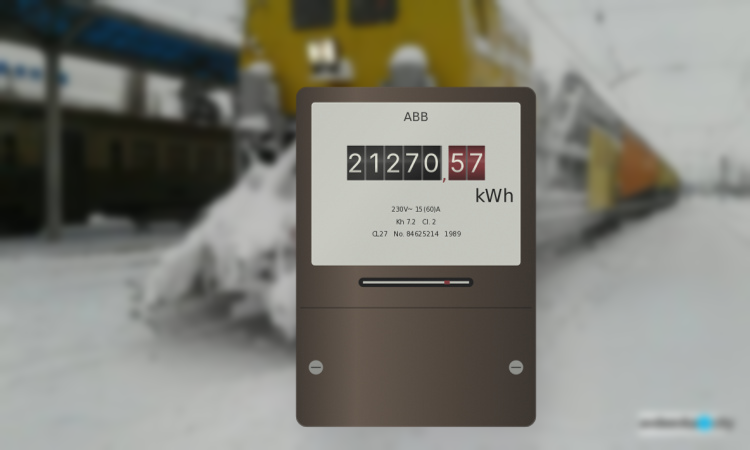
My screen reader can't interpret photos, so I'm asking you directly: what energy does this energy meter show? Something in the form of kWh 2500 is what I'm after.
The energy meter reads kWh 21270.57
